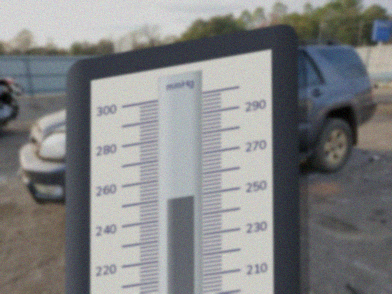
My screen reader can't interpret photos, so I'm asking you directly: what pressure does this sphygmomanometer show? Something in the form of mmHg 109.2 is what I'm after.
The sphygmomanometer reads mmHg 250
